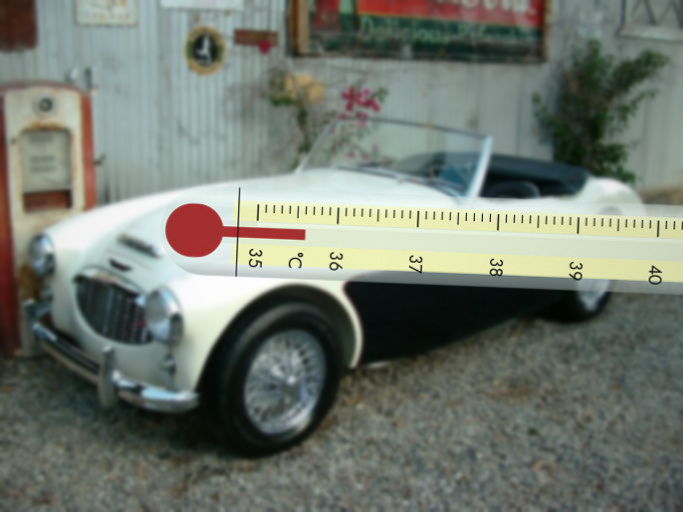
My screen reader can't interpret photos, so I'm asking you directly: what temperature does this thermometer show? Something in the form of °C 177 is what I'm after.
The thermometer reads °C 35.6
